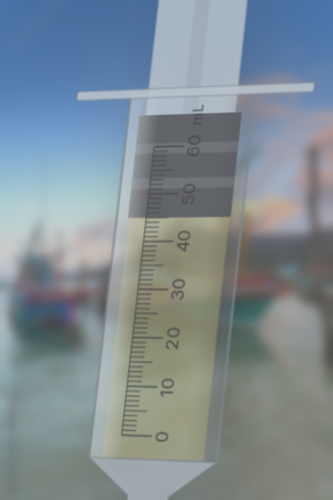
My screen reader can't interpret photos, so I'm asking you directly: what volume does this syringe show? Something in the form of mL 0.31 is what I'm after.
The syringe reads mL 45
